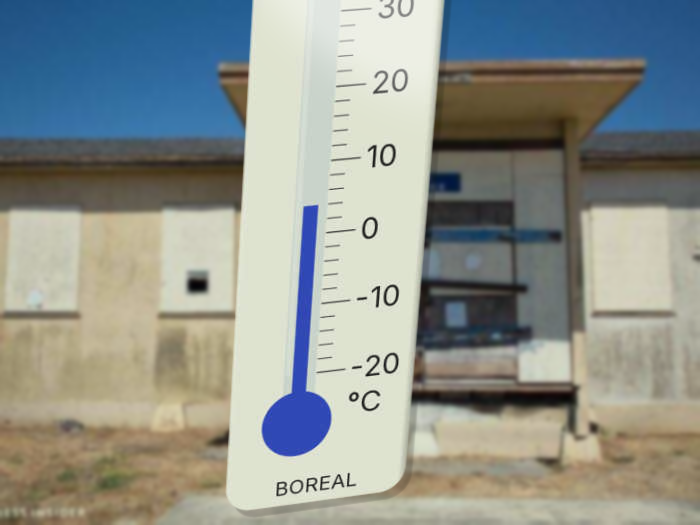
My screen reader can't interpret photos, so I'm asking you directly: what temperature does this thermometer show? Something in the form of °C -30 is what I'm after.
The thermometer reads °C 4
